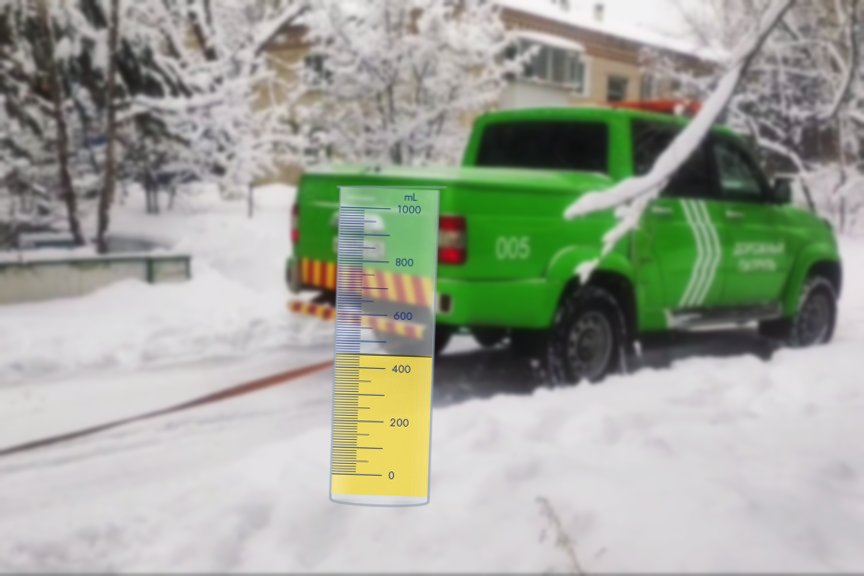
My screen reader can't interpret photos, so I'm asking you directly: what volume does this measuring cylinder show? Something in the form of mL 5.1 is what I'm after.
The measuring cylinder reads mL 450
